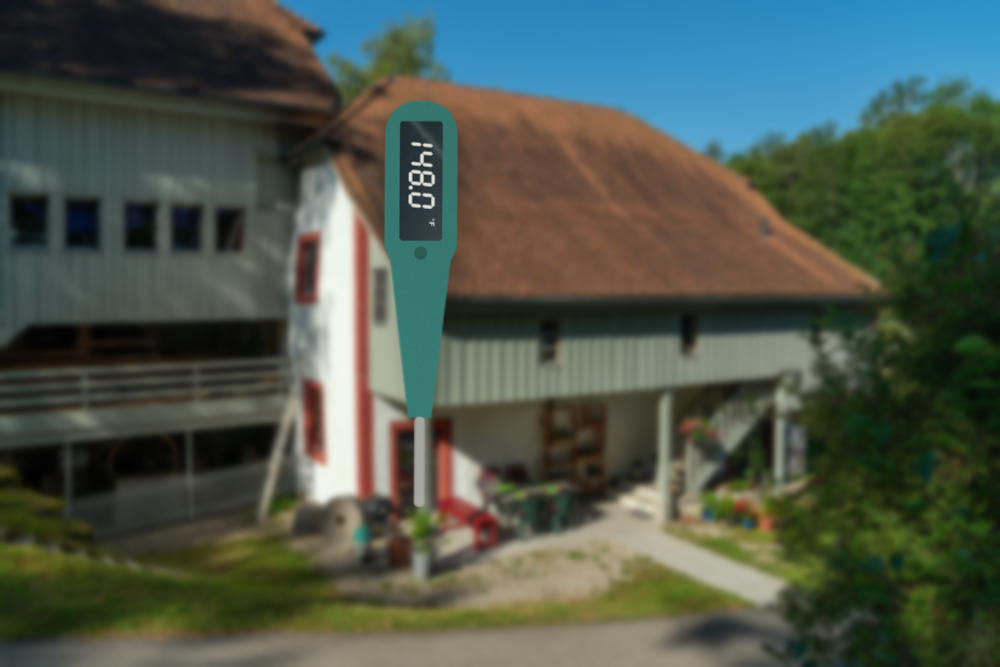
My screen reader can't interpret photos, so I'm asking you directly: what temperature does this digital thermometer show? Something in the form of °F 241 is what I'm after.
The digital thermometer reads °F 148.0
